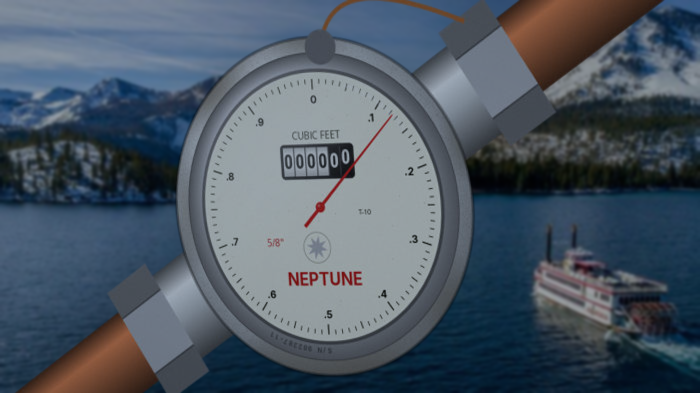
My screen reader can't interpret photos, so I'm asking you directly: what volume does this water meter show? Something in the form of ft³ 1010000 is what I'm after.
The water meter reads ft³ 0.12
